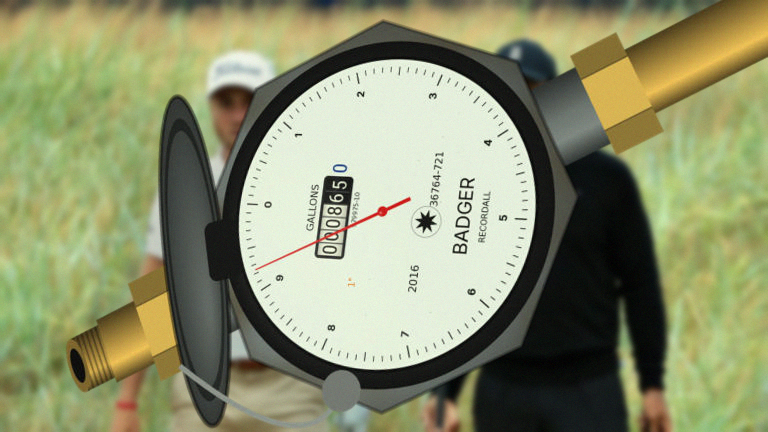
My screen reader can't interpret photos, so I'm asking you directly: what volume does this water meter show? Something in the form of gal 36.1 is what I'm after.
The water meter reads gal 8649.2
